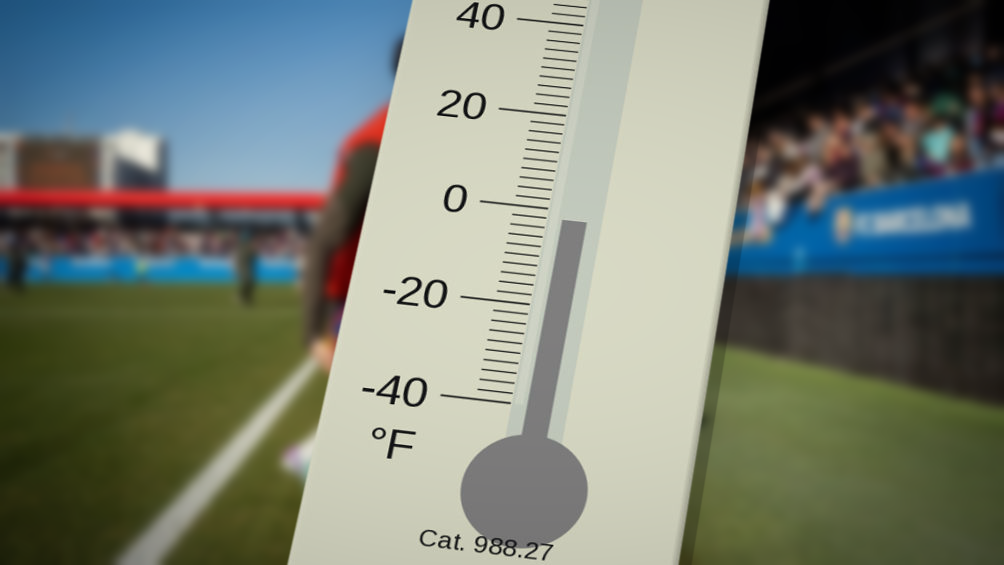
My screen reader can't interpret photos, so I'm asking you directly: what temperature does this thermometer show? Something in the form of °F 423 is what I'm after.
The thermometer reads °F -2
